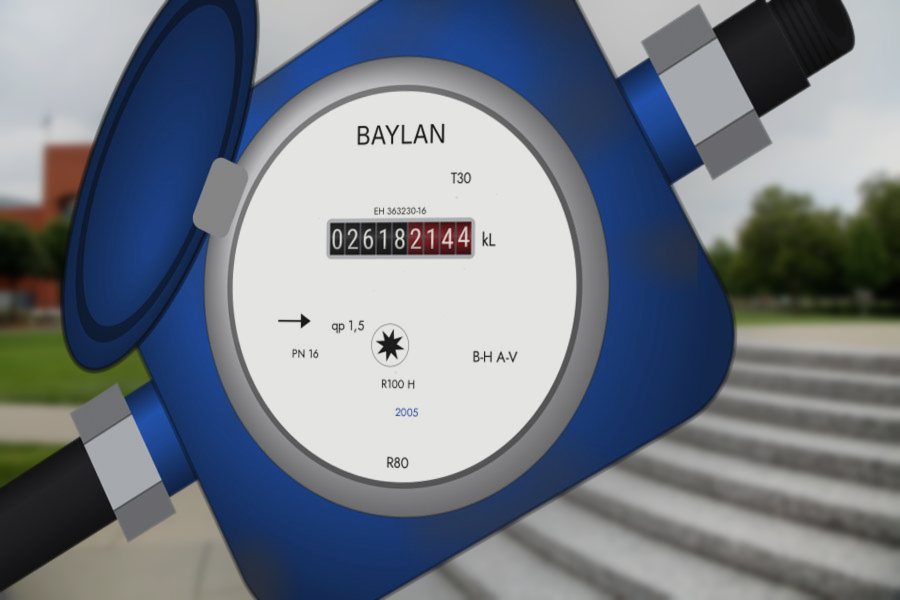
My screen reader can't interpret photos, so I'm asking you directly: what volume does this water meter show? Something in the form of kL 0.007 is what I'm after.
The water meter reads kL 2618.2144
